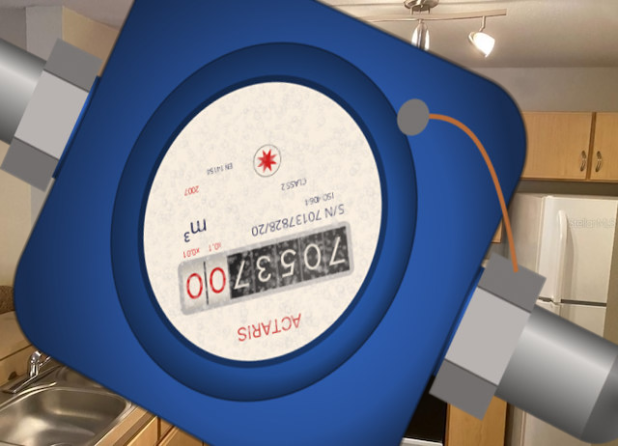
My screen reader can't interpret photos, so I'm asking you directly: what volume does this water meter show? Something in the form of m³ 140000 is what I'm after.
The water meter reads m³ 70537.00
